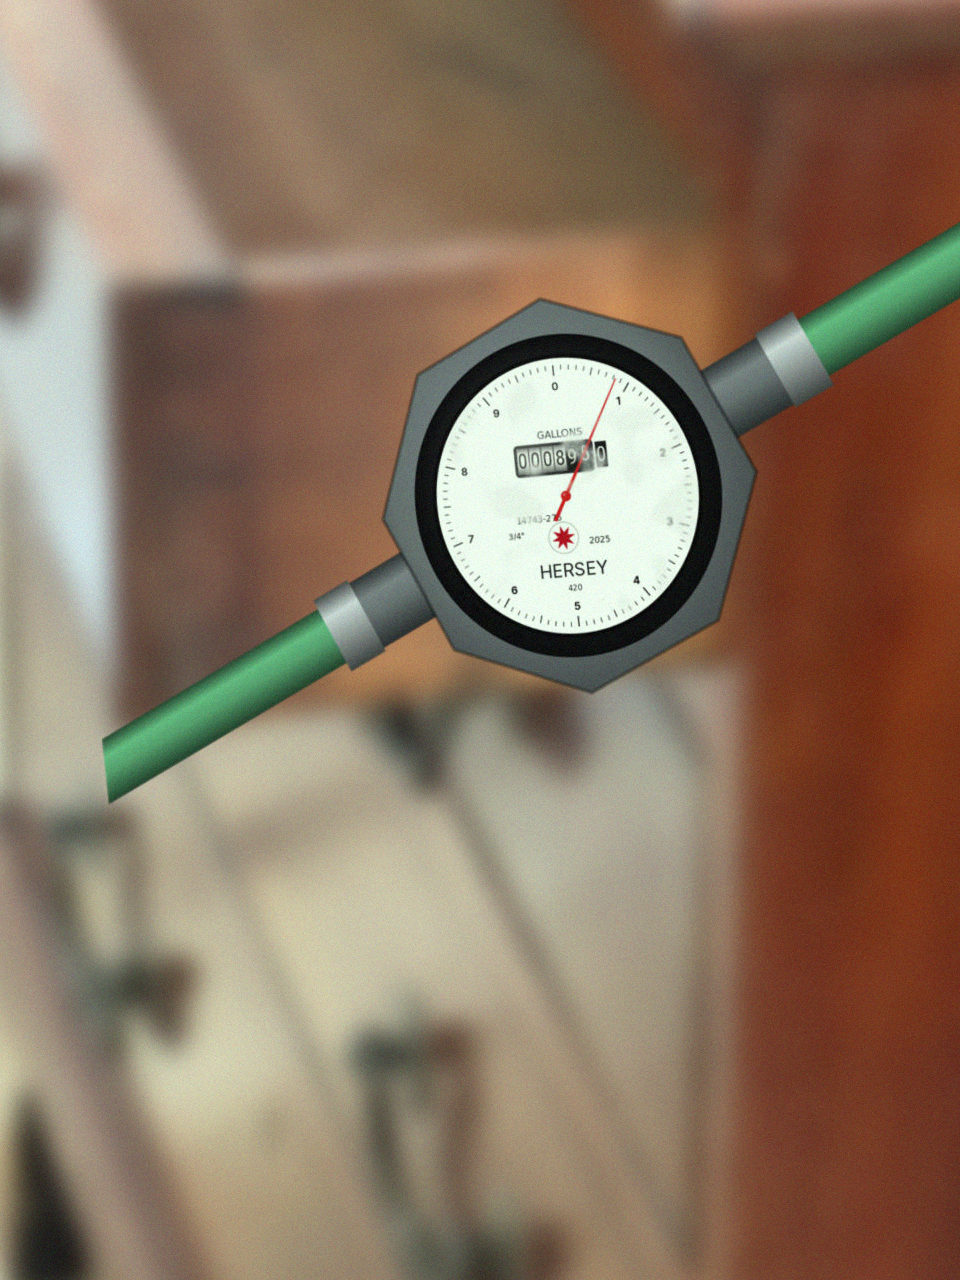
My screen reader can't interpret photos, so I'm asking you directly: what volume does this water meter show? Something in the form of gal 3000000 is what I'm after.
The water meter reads gal 8950.8
